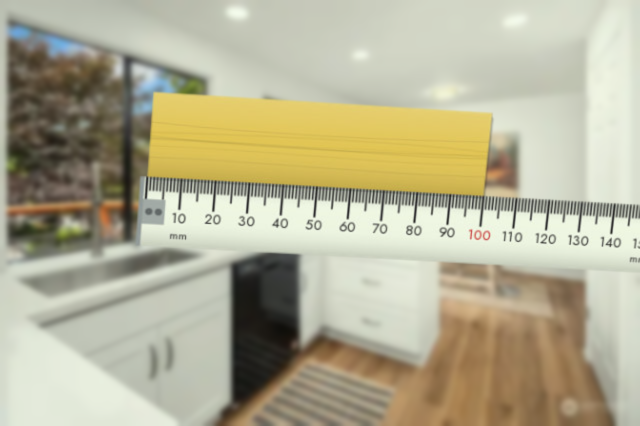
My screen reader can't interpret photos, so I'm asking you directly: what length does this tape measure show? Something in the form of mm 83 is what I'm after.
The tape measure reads mm 100
